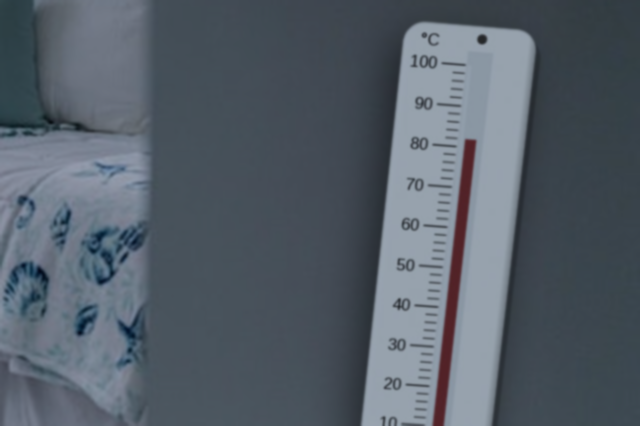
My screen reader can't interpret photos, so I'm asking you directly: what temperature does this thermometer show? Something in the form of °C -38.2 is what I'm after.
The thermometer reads °C 82
